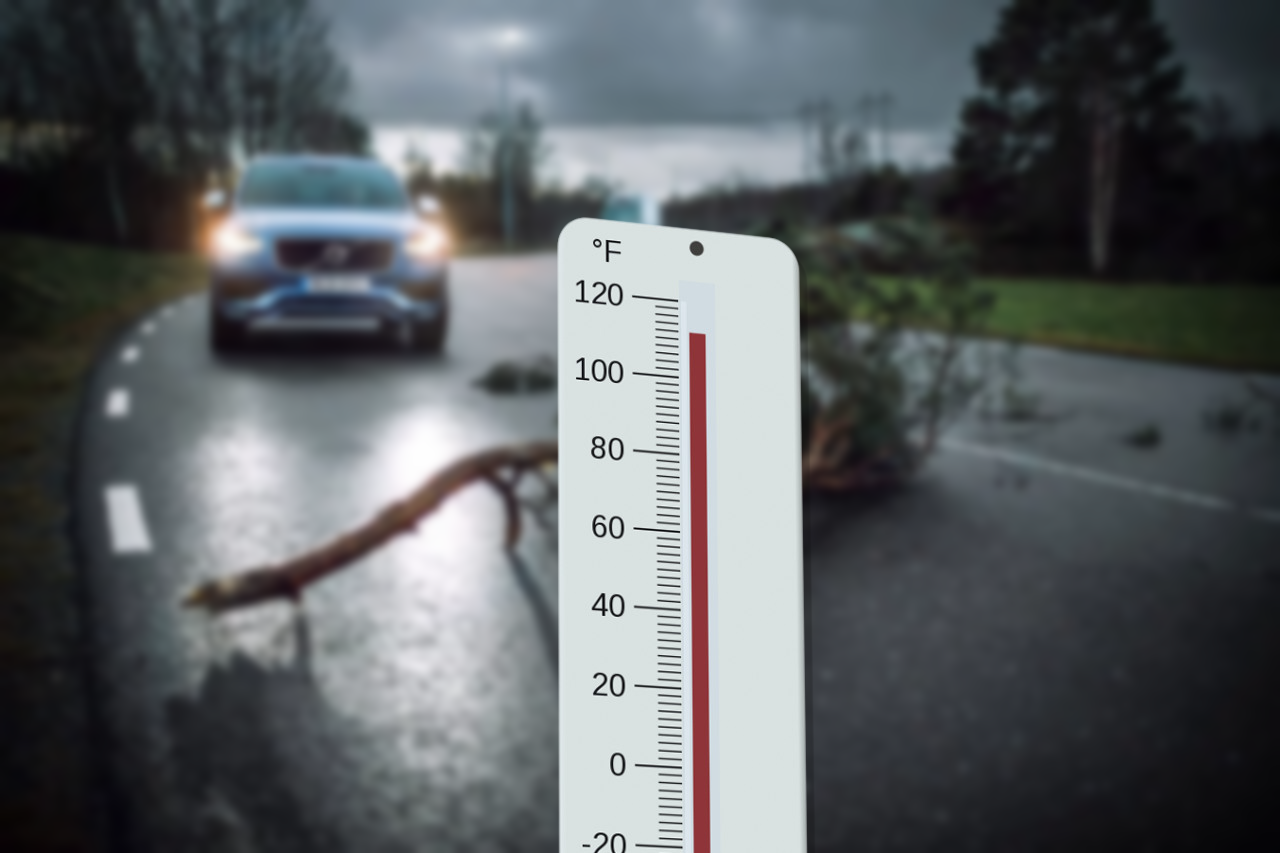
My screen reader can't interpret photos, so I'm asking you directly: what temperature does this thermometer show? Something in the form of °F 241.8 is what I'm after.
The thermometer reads °F 112
